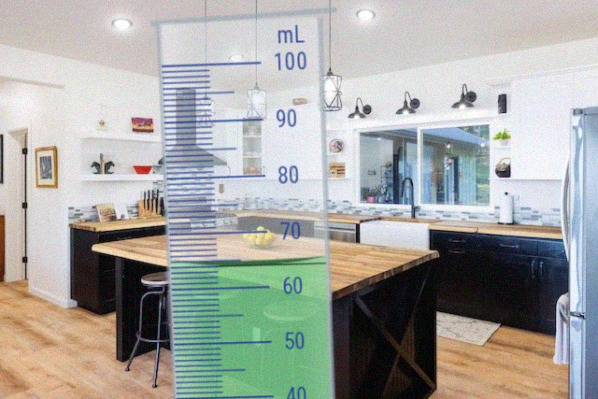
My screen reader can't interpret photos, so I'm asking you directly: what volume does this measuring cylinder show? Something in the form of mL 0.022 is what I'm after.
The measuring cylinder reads mL 64
